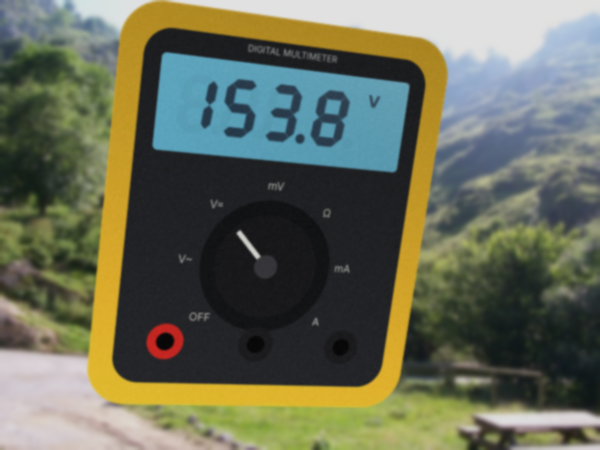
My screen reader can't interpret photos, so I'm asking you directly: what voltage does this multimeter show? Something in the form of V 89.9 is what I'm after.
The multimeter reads V 153.8
